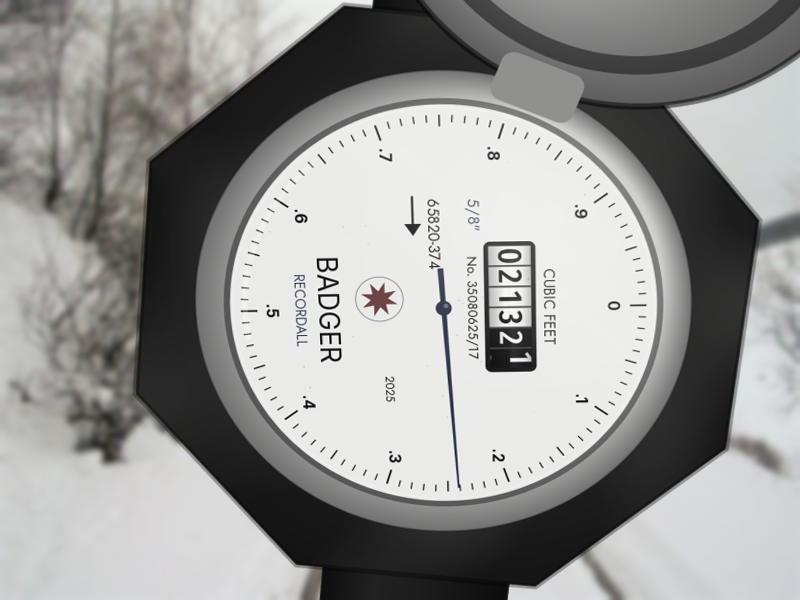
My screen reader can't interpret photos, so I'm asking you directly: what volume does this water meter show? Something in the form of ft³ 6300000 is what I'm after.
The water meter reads ft³ 21321.24
